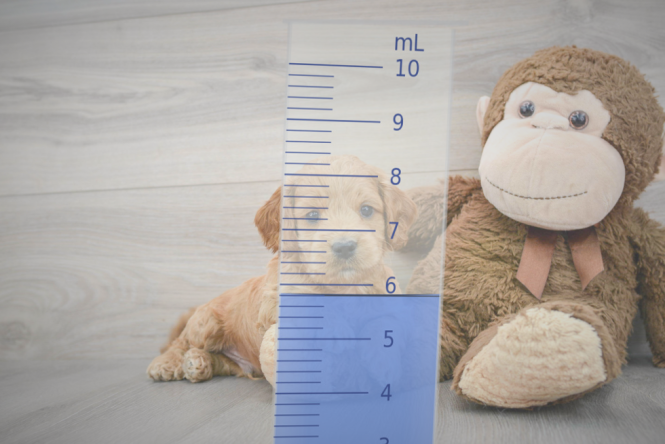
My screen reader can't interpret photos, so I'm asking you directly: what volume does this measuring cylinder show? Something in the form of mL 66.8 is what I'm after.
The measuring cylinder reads mL 5.8
